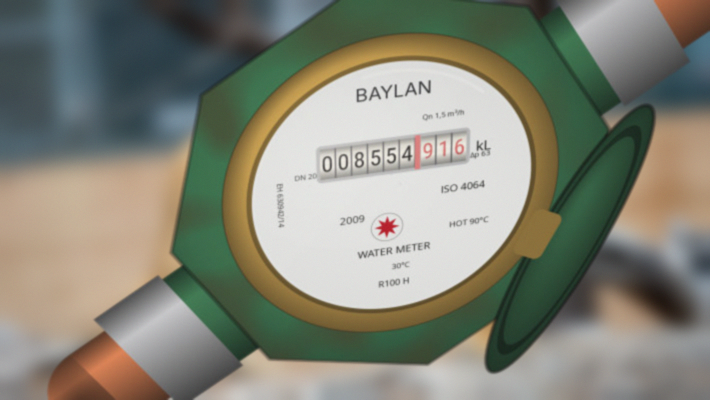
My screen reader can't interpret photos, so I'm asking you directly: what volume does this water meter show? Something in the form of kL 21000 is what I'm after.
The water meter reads kL 8554.916
